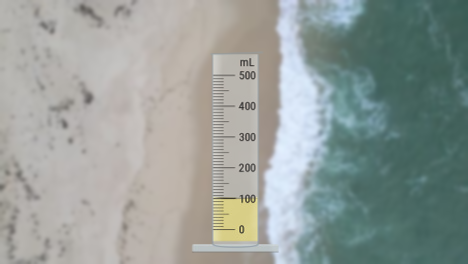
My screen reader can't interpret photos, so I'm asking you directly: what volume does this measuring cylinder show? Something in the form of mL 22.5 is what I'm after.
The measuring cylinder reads mL 100
